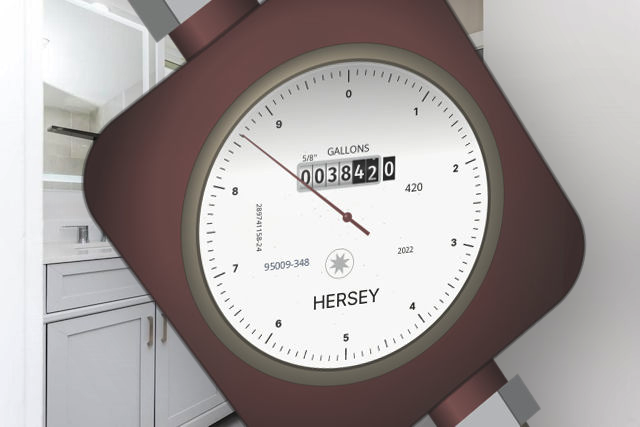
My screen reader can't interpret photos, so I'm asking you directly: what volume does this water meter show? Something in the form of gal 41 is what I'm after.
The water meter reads gal 38418.6
